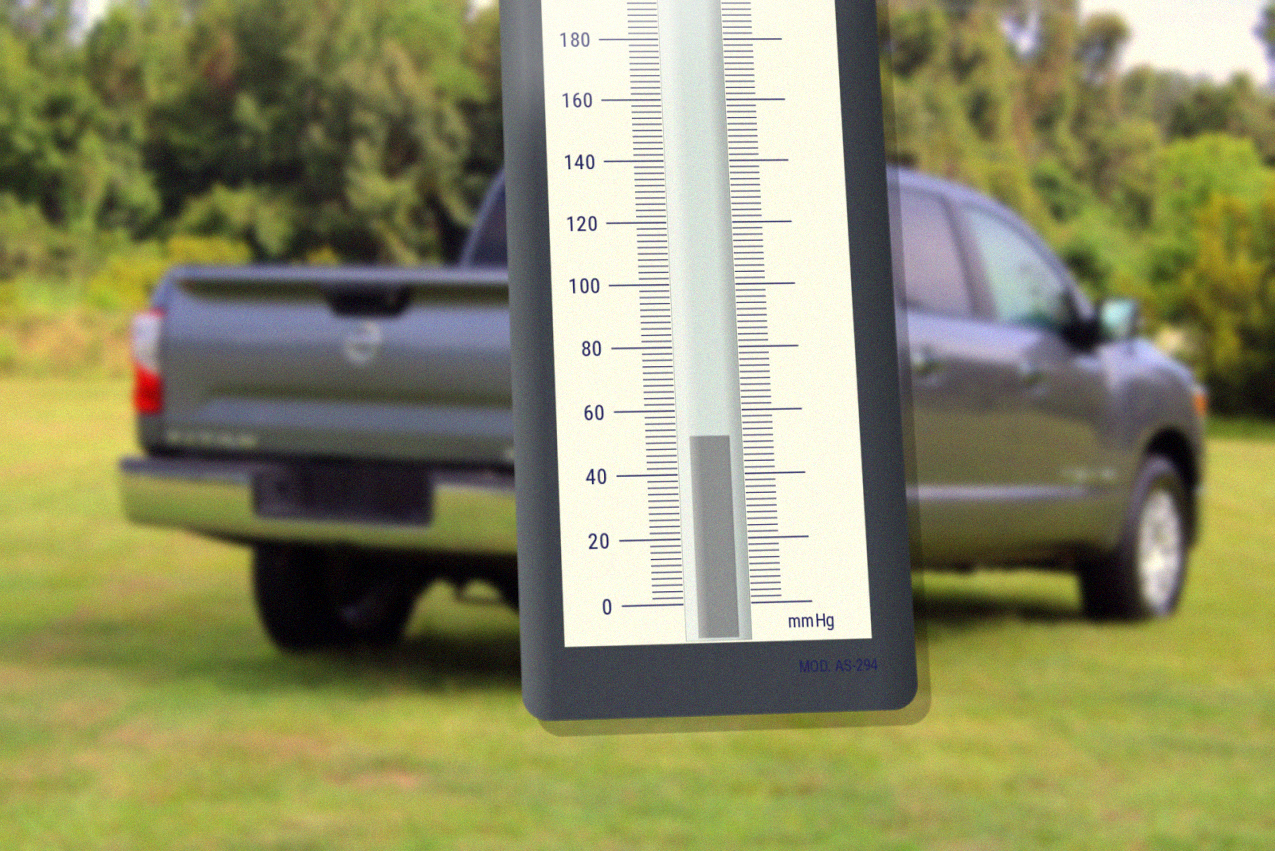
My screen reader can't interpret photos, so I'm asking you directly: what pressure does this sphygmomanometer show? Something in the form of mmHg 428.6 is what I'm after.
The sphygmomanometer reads mmHg 52
